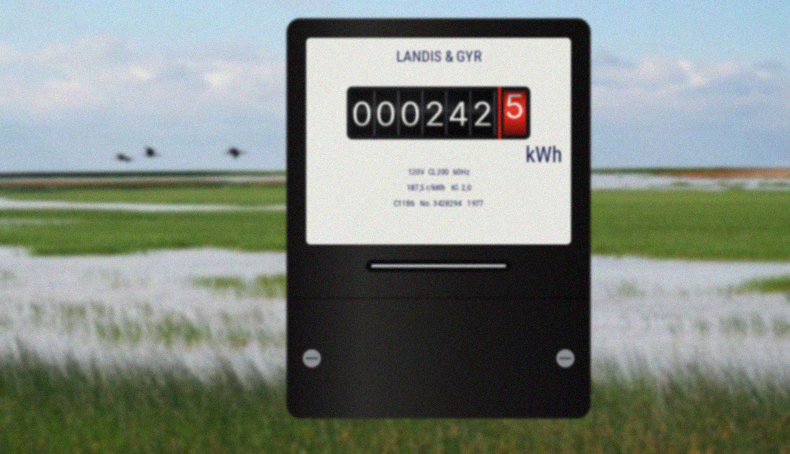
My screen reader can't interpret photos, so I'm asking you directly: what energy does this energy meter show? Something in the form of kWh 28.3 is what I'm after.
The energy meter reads kWh 242.5
